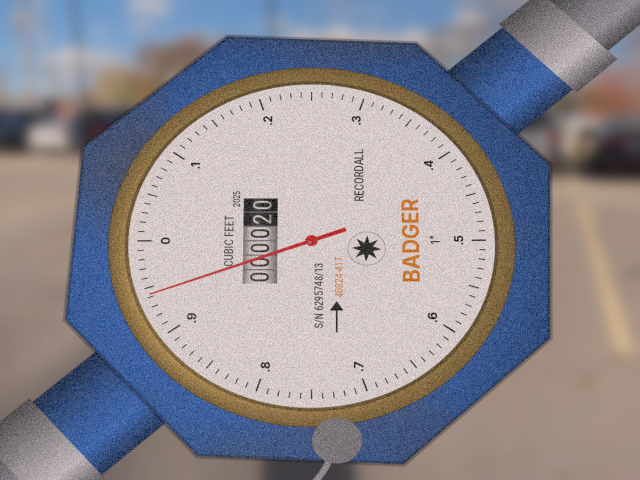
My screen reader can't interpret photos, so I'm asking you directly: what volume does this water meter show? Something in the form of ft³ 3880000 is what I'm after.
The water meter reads ft³ 19.94
